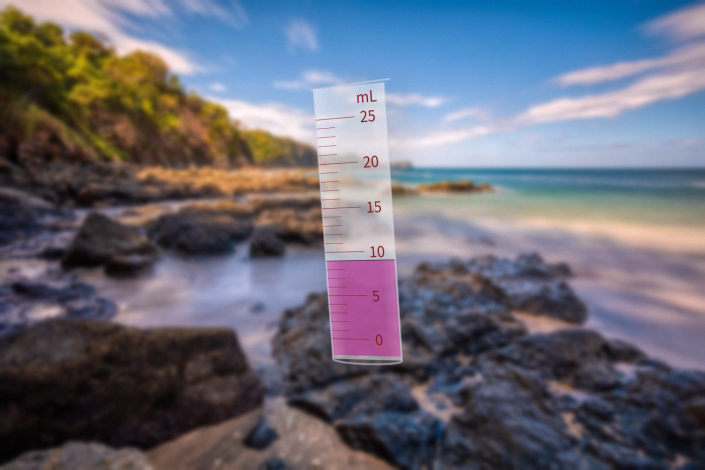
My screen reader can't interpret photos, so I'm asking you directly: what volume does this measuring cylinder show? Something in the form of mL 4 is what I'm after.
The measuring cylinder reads mL 9
